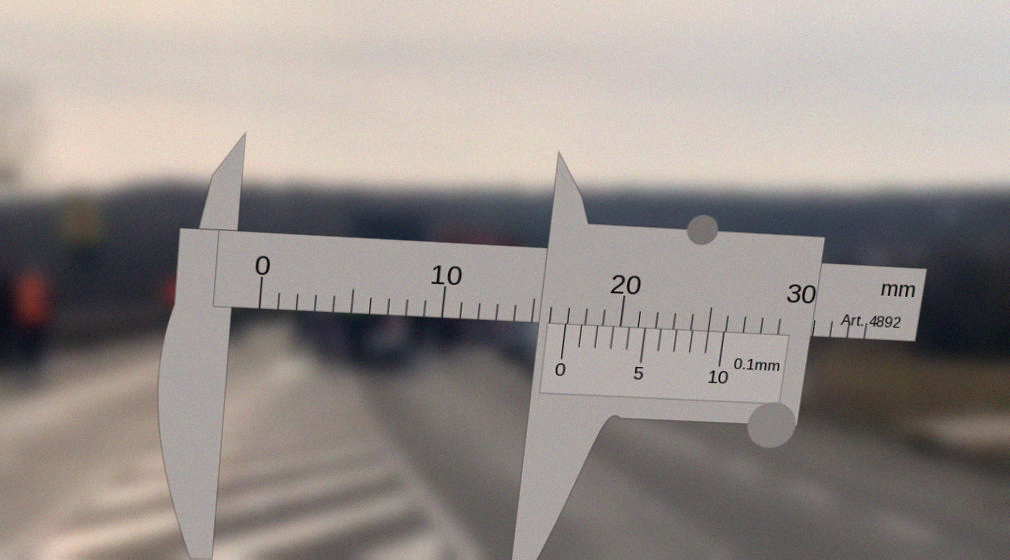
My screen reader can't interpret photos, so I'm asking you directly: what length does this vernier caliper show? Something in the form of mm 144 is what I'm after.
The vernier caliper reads mm 16.9
